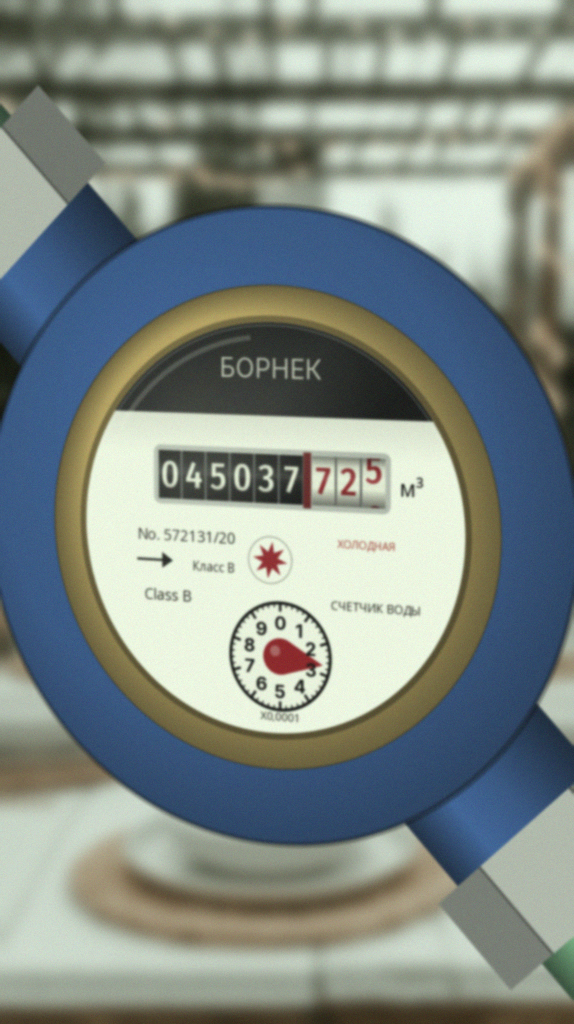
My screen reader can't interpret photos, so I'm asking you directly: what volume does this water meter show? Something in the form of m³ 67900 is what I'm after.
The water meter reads m³ 45037.7252
